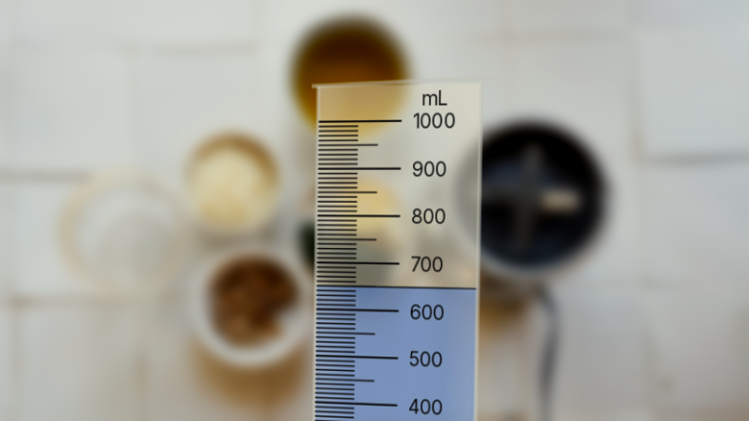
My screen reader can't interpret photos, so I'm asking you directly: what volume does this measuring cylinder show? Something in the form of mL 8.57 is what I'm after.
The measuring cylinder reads mL 650
